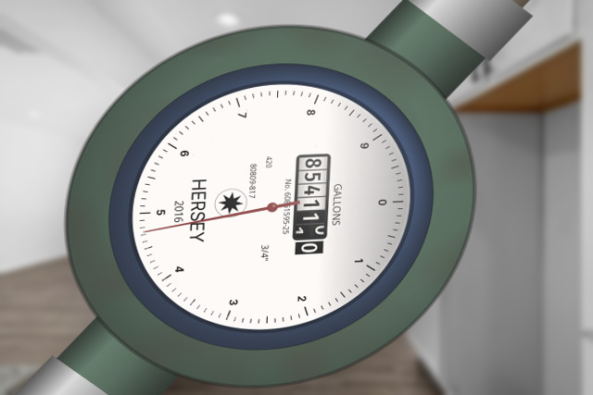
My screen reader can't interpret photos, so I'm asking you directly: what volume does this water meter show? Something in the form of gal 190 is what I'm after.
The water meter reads gal 8541104.7
